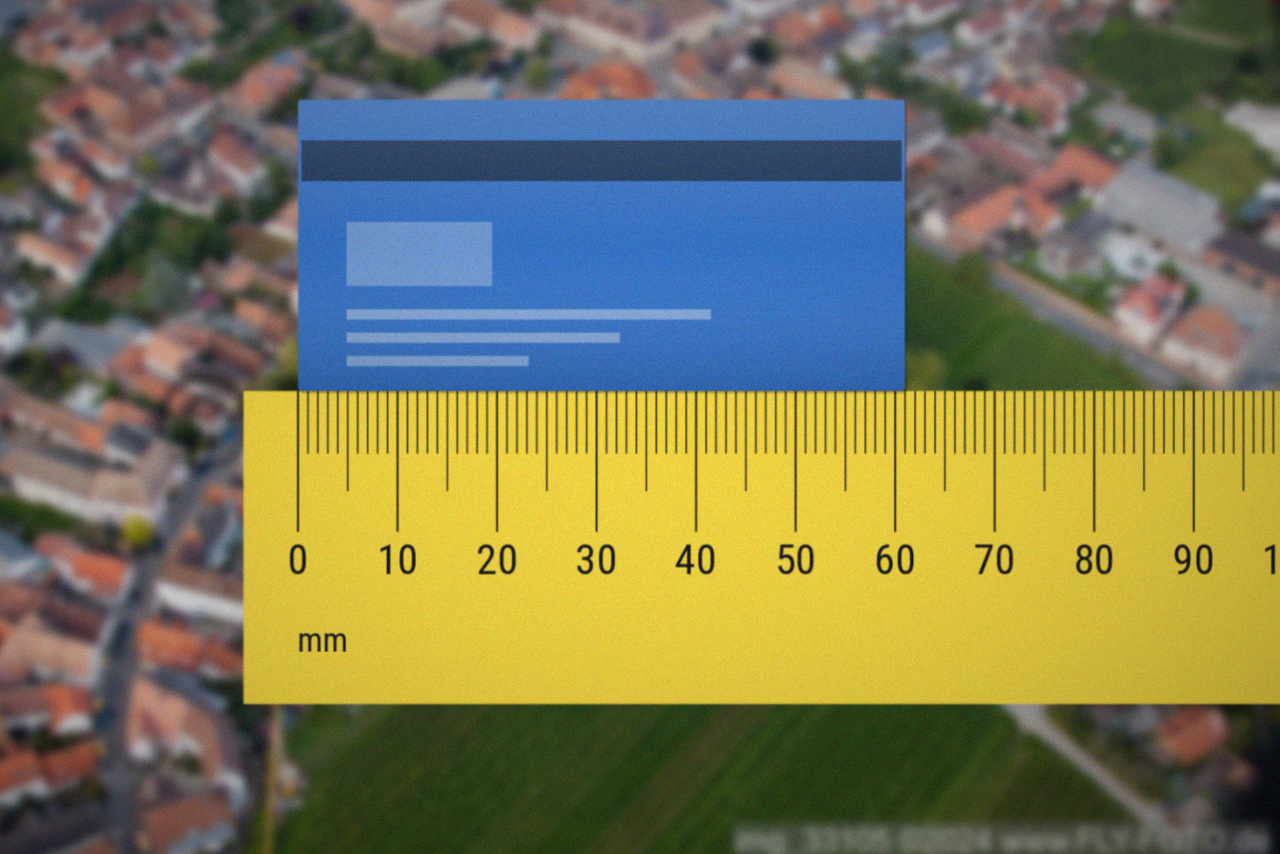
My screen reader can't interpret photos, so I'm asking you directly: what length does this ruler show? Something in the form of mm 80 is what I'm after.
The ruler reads mm 61
